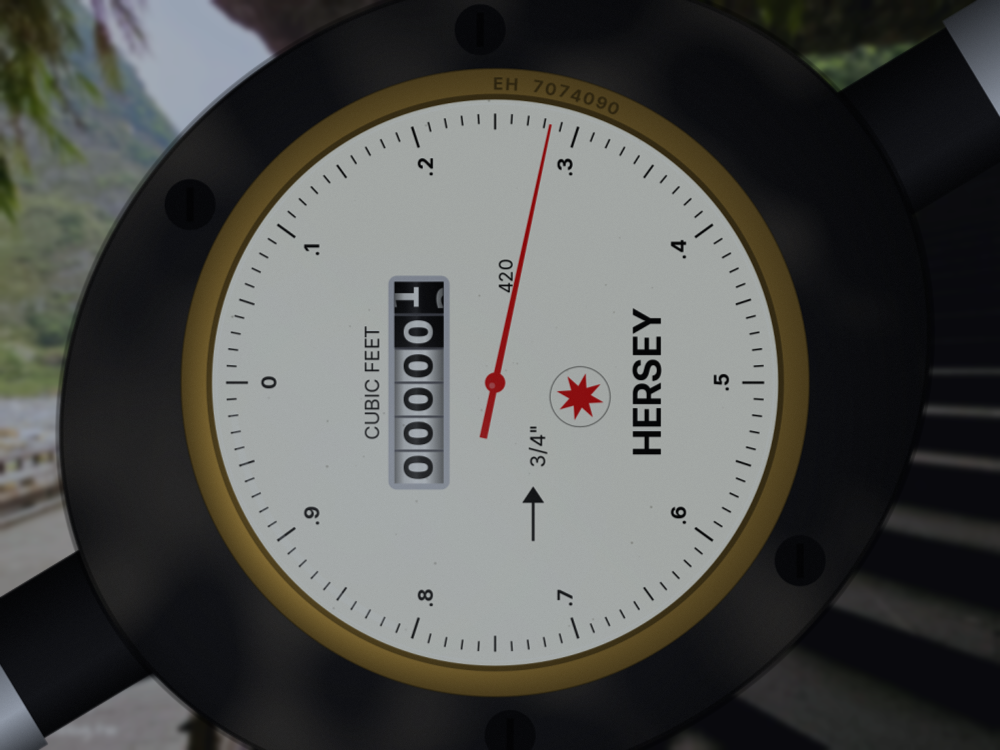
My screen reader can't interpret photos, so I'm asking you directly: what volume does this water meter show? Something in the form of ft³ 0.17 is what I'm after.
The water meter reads ft³ 1.28
